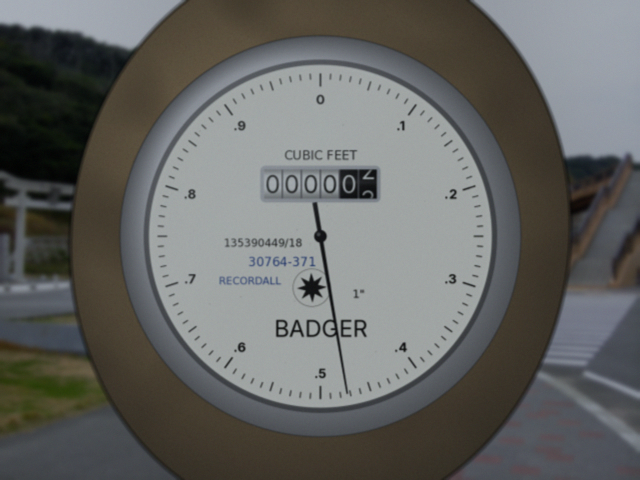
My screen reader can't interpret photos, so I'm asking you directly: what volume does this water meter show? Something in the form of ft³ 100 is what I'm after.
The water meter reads ft³ 2.47
